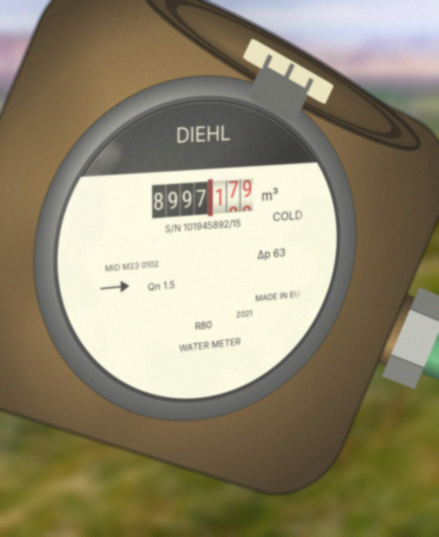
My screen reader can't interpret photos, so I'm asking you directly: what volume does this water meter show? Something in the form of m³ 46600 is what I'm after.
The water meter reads m³ 8997.179
